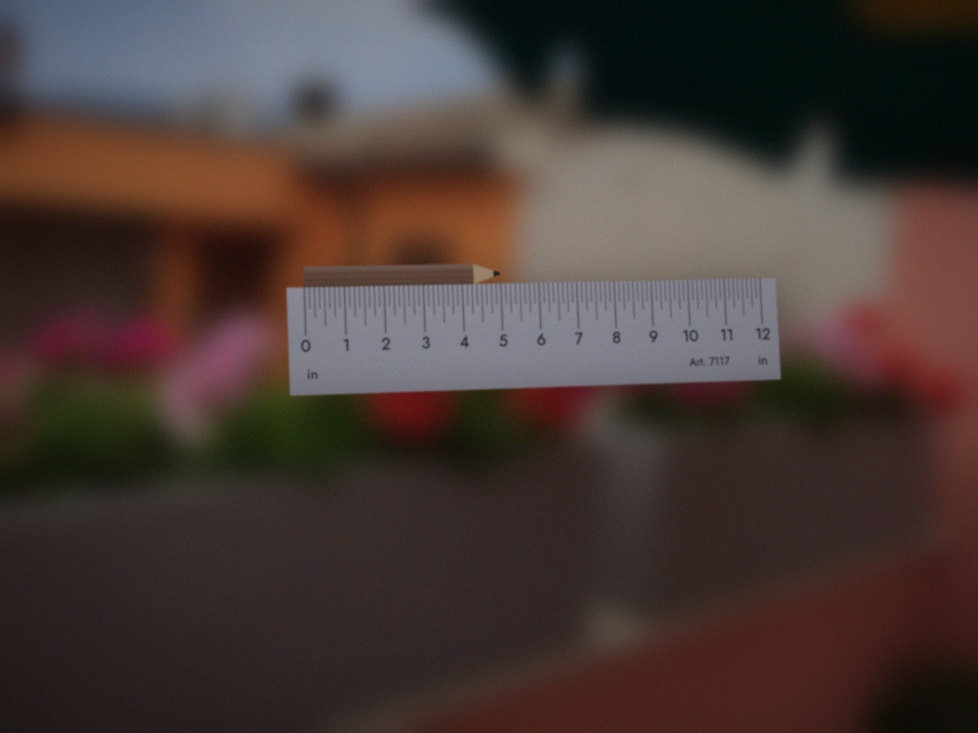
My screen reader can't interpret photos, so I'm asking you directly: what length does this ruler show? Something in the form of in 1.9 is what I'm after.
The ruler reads in 5
